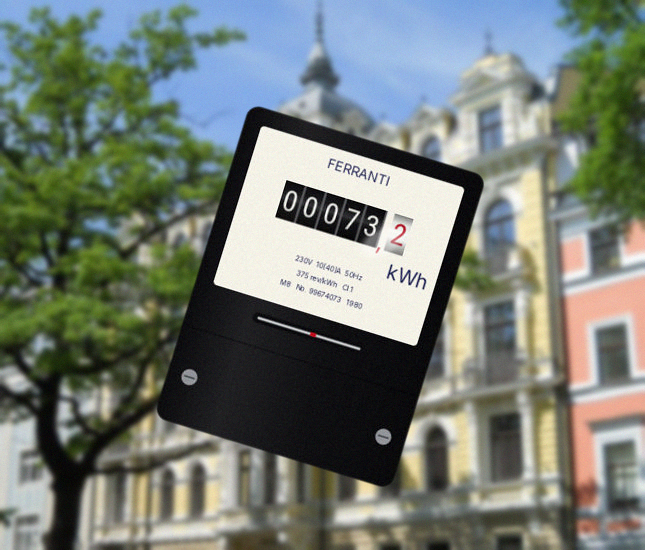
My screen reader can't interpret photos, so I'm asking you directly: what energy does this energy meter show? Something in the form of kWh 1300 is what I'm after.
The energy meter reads kWh 73.2
